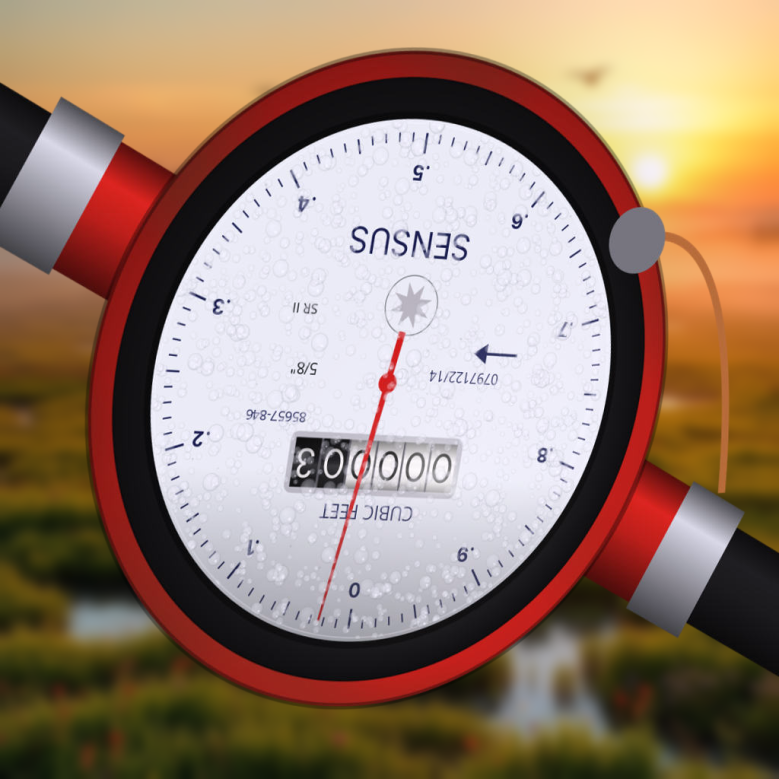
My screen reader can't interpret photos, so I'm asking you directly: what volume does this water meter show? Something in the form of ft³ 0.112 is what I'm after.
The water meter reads ft³ 3.02
